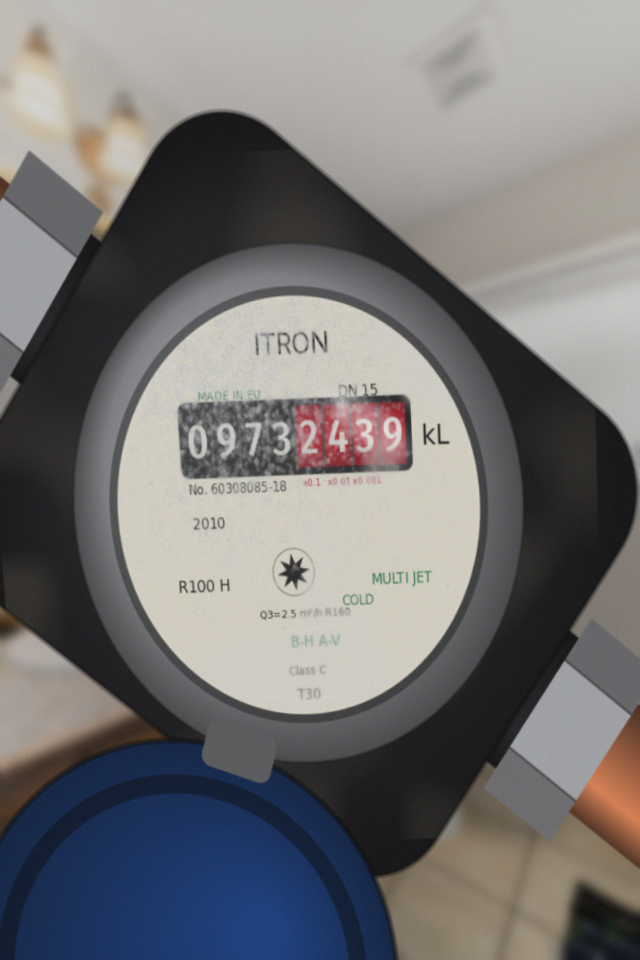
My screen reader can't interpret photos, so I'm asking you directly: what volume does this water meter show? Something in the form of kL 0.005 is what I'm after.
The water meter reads kL 973.2439
